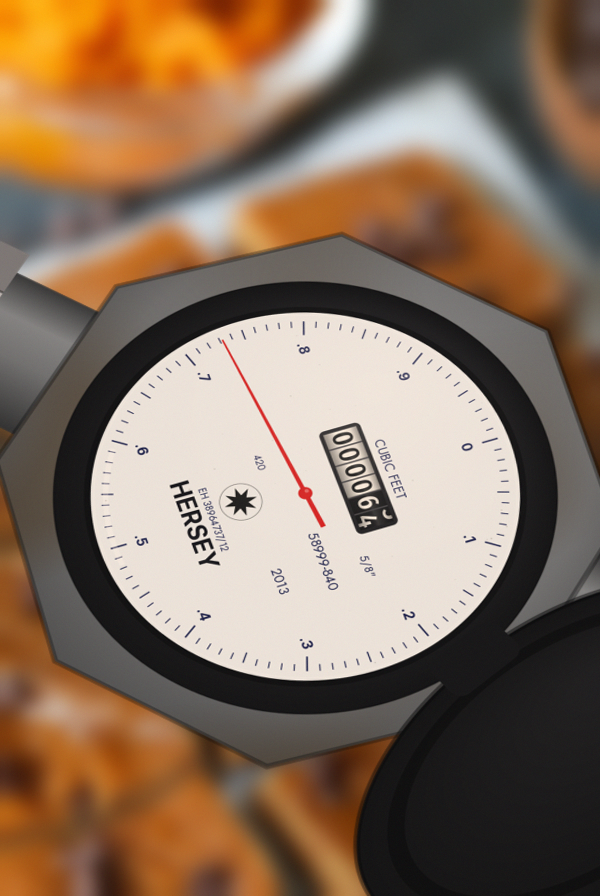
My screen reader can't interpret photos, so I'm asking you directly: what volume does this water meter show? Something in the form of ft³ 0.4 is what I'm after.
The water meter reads ft³ 63.73
